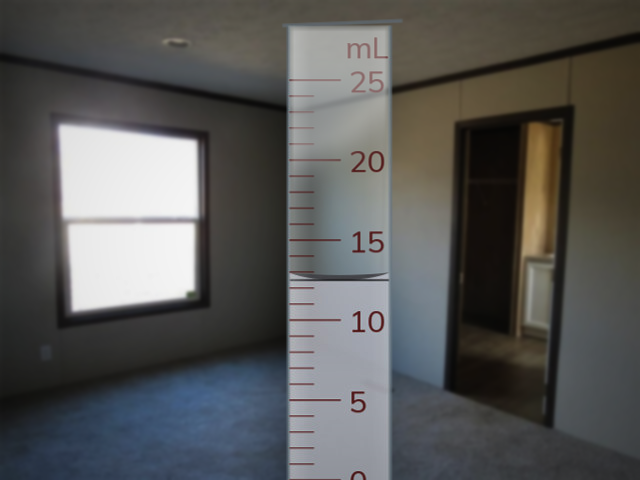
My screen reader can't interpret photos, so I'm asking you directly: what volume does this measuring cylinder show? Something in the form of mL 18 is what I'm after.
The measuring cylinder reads mL 12.5
